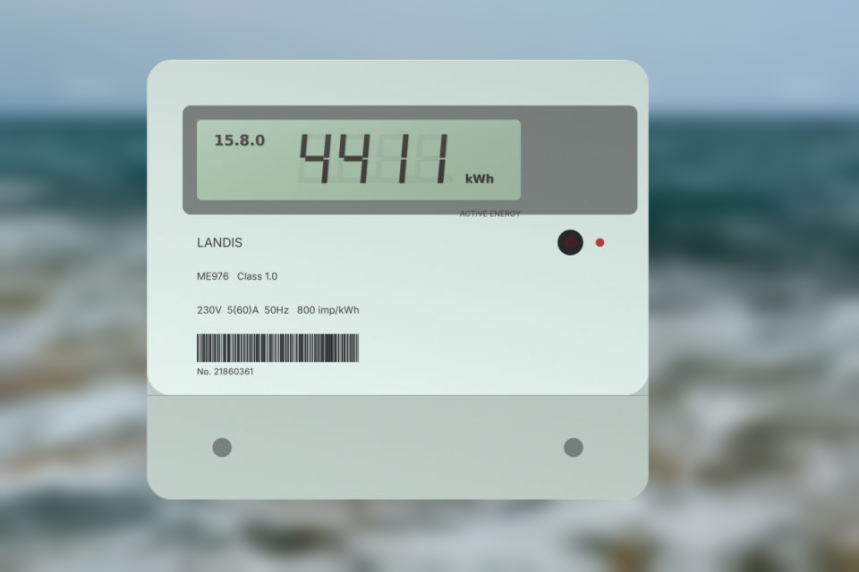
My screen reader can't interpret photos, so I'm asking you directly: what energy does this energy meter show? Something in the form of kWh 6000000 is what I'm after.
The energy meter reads kWh 4411
